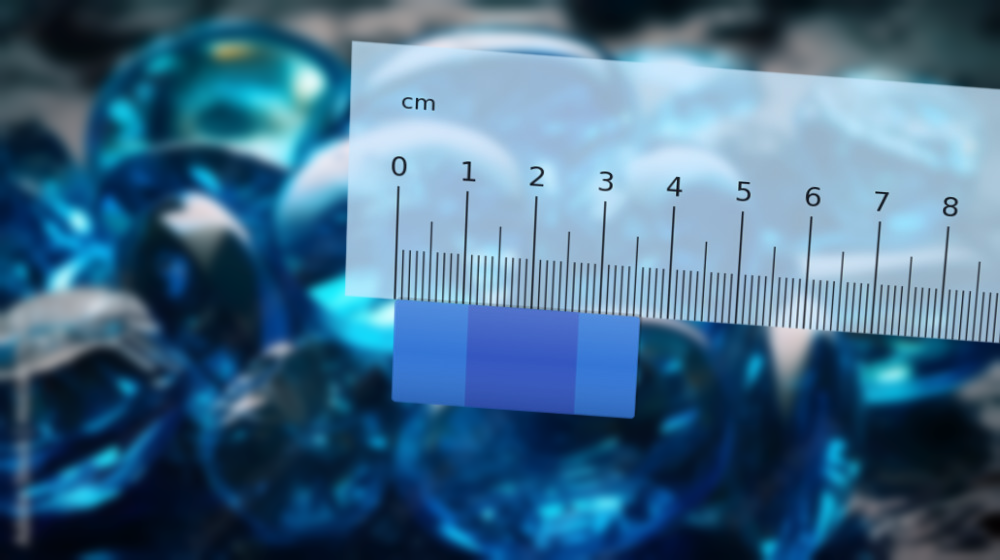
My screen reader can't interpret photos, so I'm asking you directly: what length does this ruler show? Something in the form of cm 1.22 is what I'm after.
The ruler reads cm 3.6
